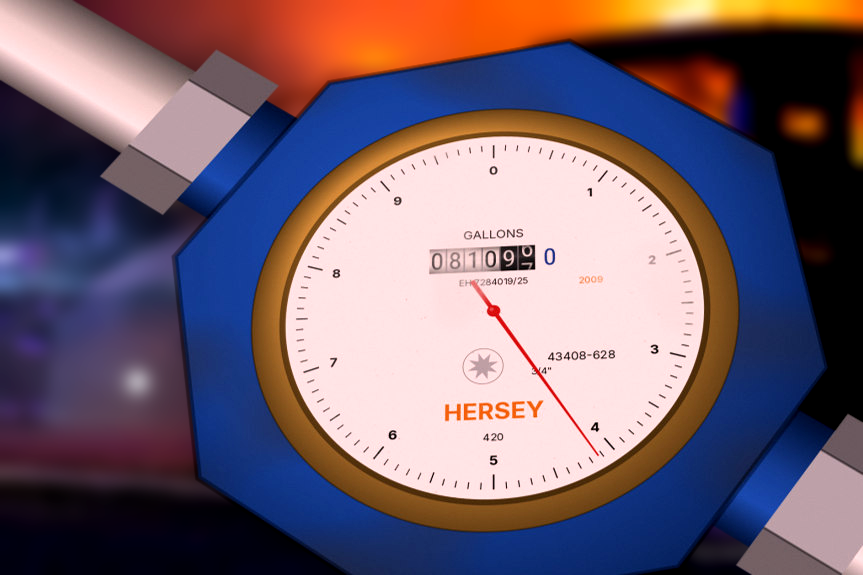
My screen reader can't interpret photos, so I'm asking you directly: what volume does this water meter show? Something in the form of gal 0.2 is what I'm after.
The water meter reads gal 810964.1
